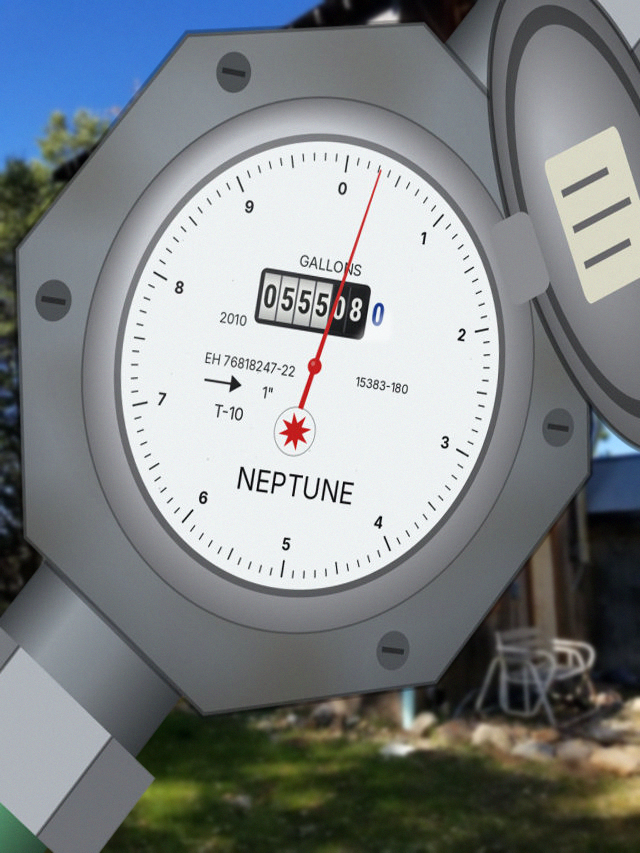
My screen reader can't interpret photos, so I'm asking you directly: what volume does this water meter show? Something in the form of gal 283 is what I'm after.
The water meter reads gal 555080.3
